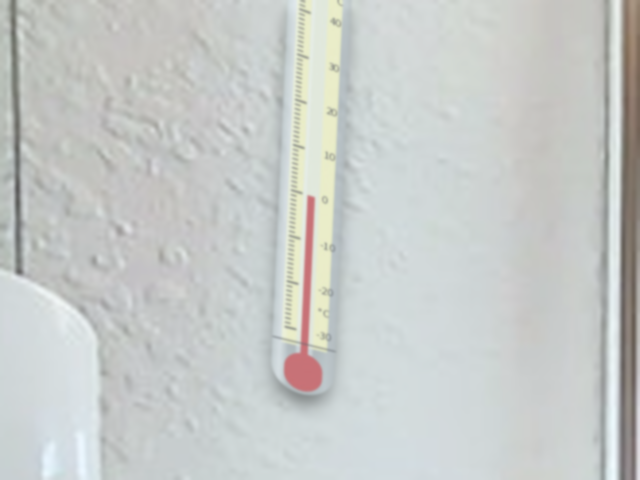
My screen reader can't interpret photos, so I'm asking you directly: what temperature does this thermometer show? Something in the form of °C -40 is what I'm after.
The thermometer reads °C 0
